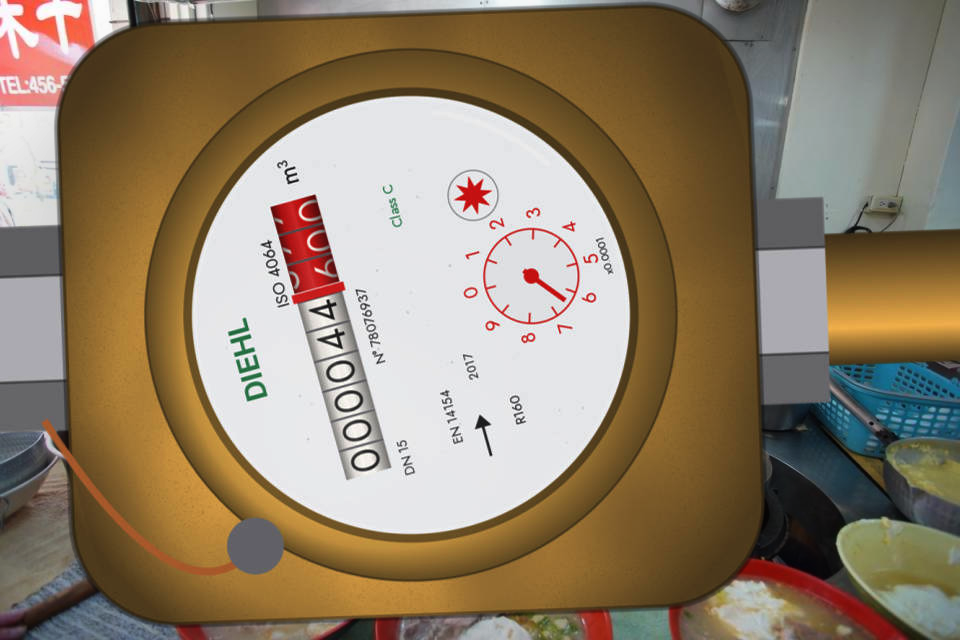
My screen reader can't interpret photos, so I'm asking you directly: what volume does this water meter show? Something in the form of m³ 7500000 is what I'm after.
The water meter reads m³ 44.5996
